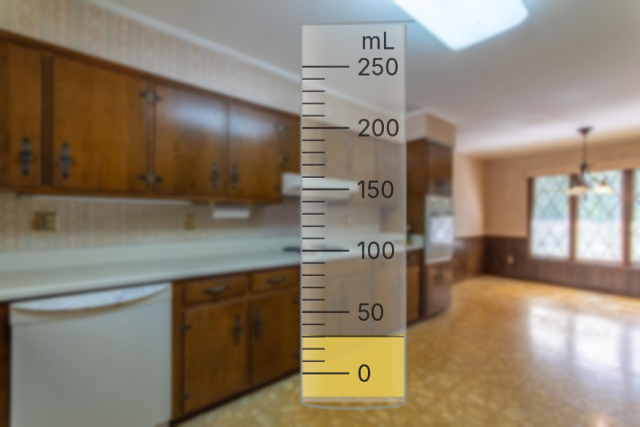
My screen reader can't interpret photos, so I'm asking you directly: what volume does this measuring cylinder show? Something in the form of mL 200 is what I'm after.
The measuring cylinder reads mL 30
